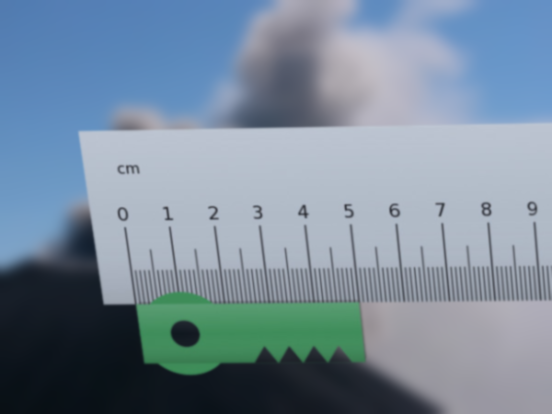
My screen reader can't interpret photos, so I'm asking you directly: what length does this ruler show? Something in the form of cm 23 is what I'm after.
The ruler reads cm 5
